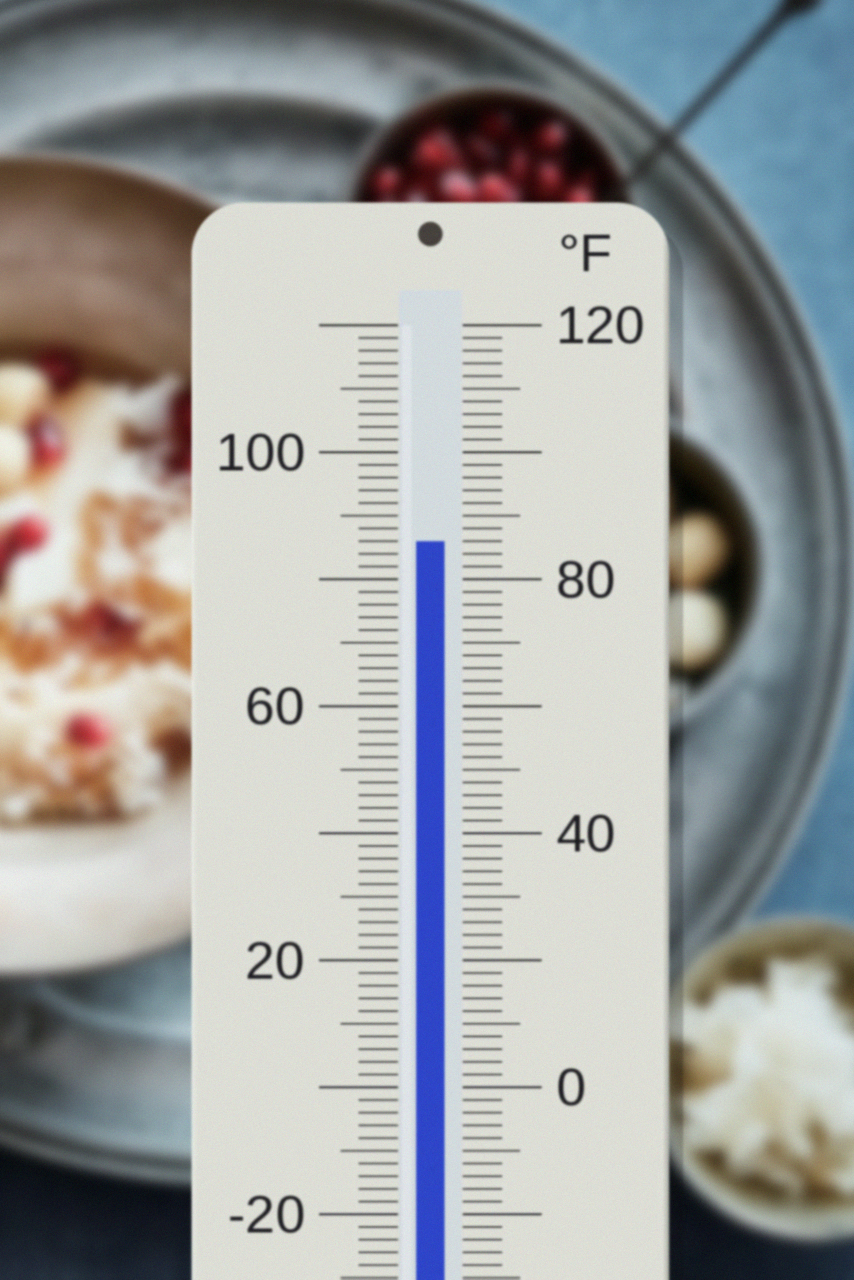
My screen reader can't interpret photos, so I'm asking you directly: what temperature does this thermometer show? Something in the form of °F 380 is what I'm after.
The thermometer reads °F 86
